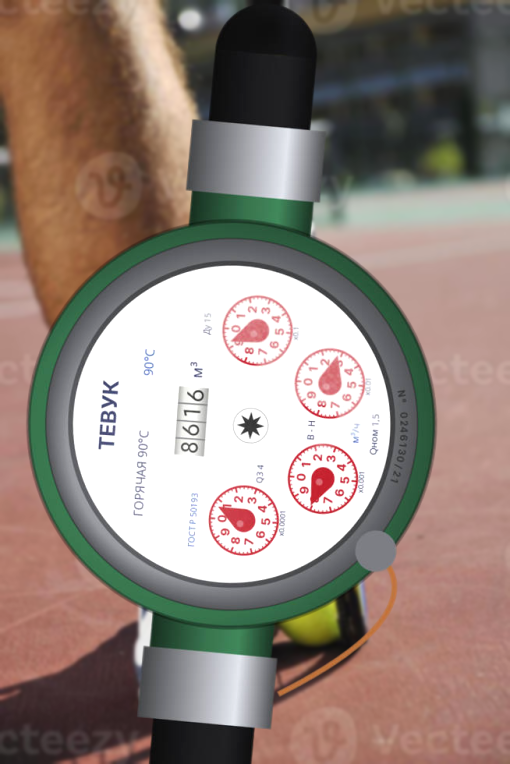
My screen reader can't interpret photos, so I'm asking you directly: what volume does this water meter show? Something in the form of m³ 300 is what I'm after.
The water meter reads m³ 8615.9280
